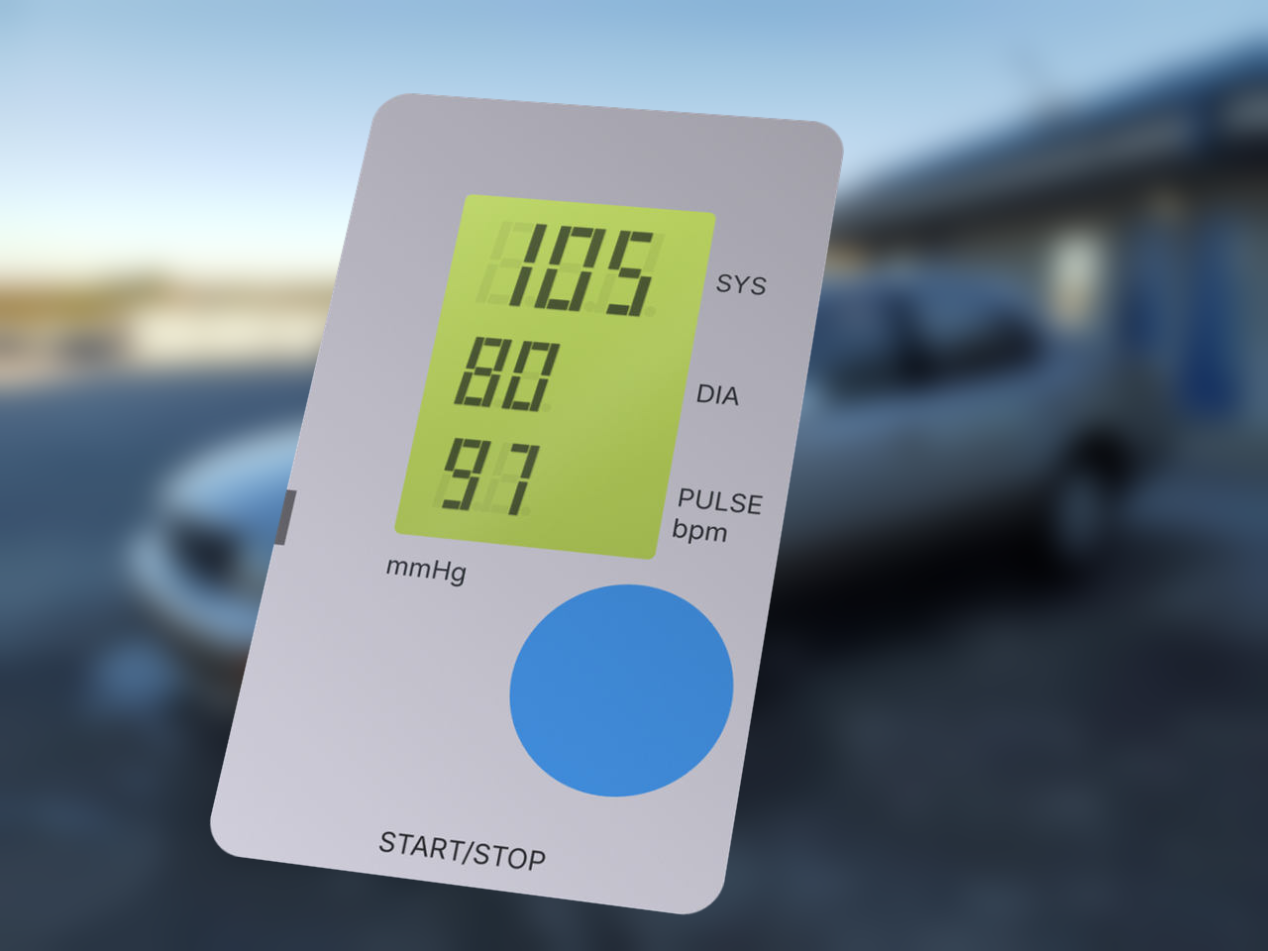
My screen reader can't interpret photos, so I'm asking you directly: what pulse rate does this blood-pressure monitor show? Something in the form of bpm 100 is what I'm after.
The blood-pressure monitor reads bpm 97
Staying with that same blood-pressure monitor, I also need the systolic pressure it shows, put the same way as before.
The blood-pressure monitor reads mmHg 105
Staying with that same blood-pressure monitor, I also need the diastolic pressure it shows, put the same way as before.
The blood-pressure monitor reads mmHg 80
